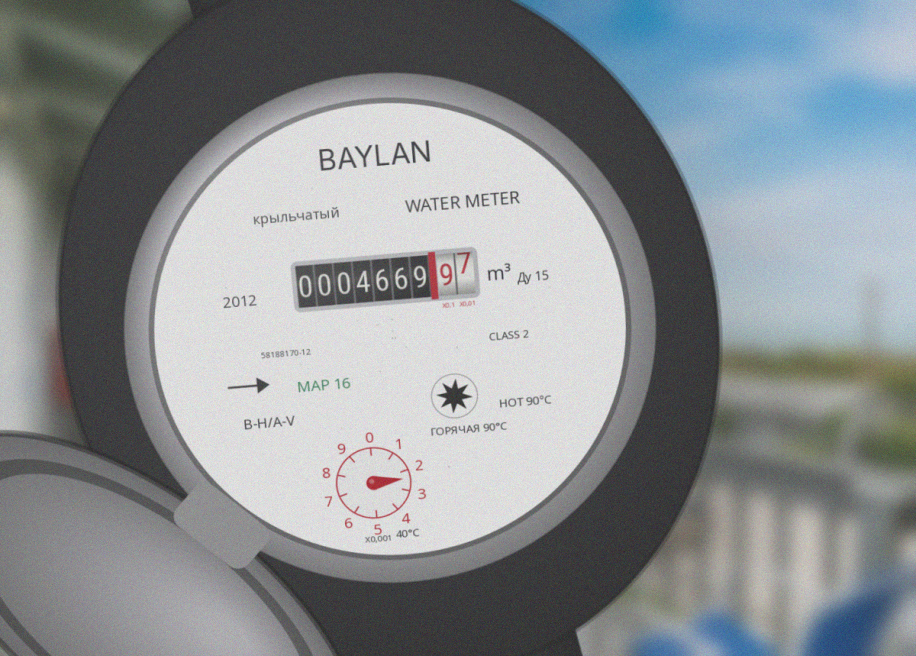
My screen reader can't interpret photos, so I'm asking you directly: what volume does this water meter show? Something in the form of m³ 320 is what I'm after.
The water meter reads m³ 4669.972
